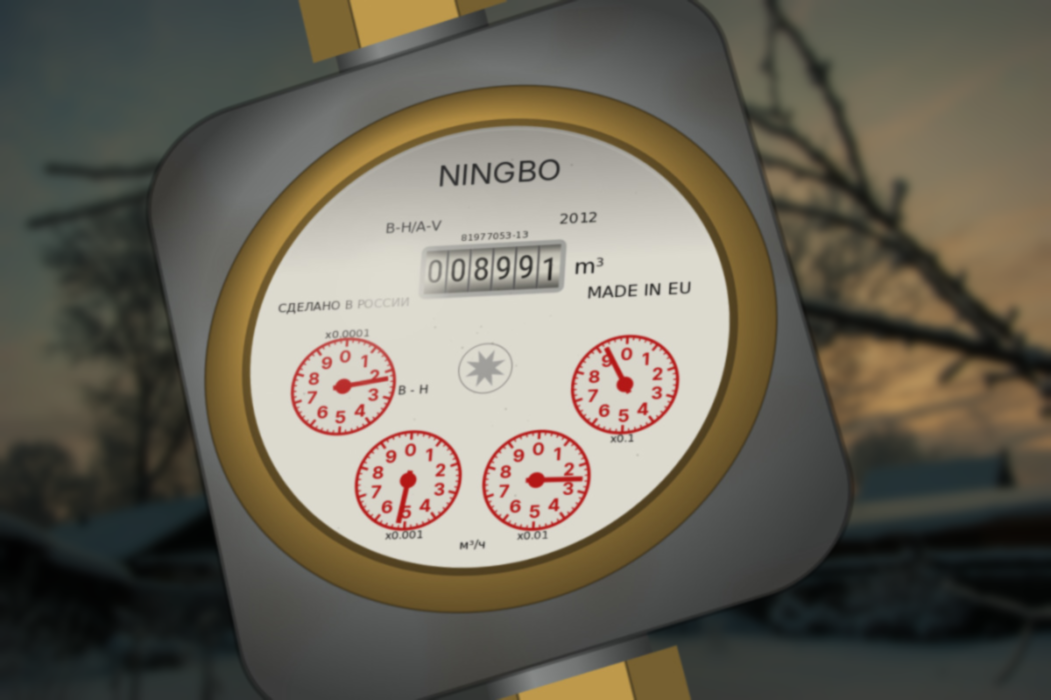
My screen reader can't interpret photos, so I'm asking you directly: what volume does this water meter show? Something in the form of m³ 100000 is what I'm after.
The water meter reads m³ 8990.9252
